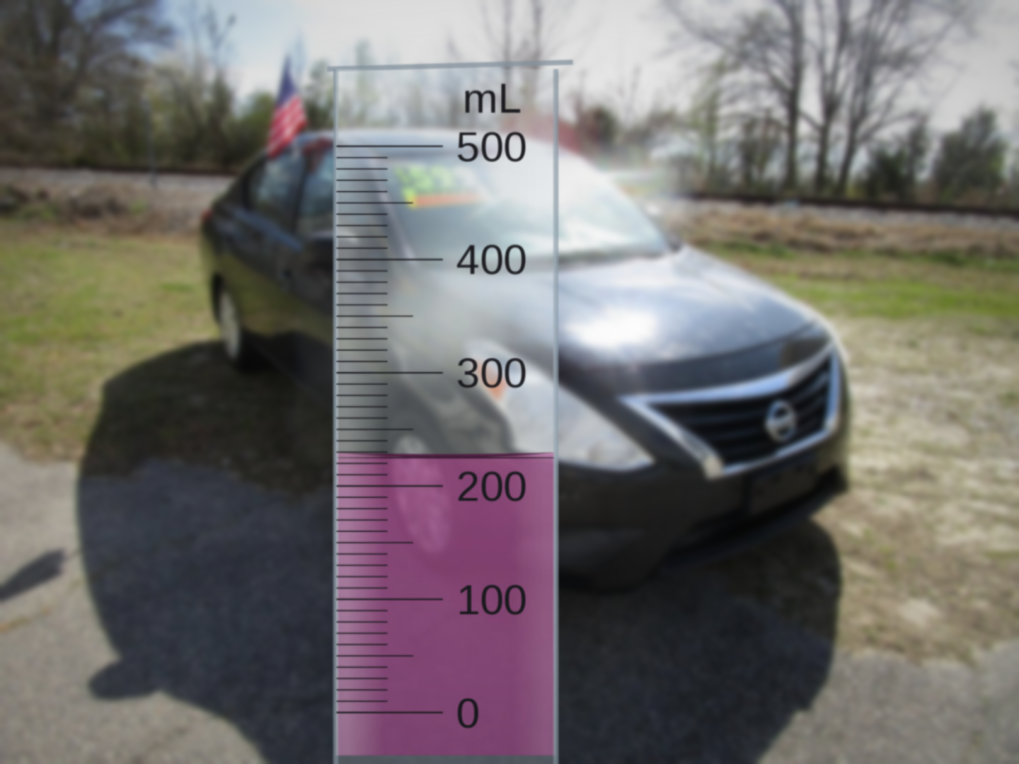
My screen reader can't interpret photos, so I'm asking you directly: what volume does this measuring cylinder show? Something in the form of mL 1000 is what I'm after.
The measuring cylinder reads mL 225
